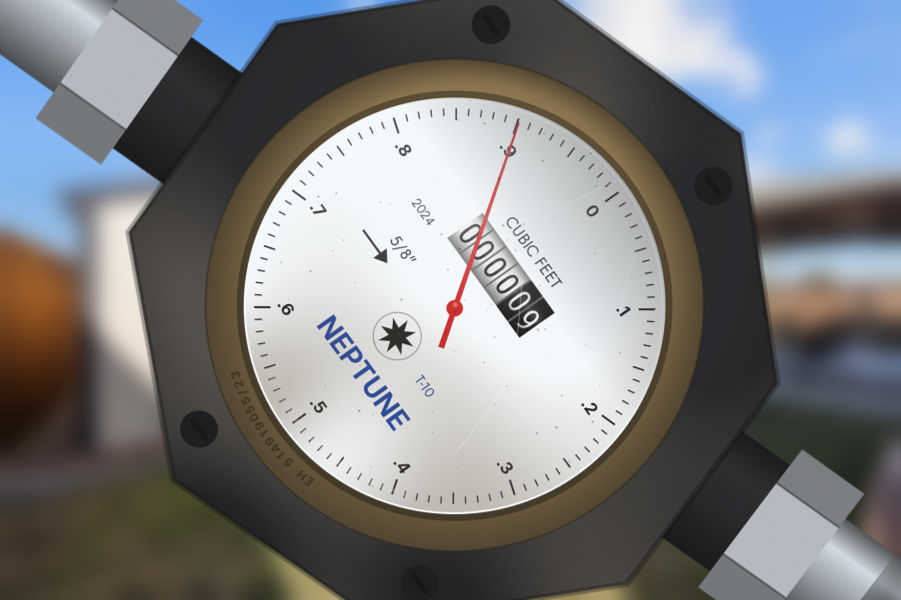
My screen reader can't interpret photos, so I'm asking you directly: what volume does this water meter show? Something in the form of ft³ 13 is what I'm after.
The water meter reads ft³ 8.90
